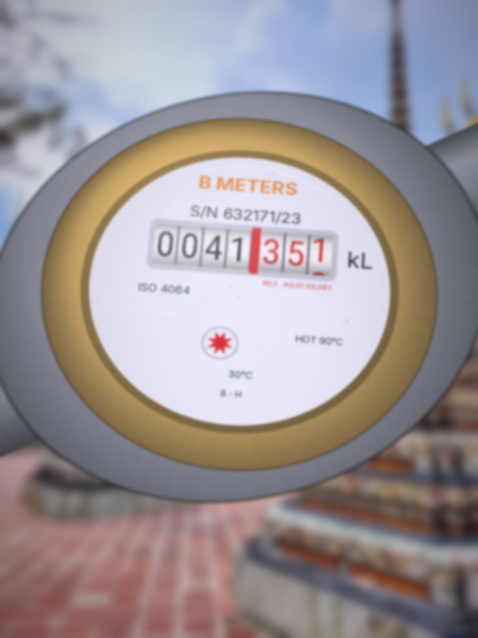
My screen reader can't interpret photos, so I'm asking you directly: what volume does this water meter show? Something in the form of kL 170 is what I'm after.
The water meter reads kL 41.351
